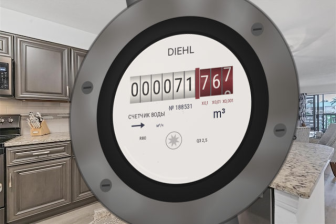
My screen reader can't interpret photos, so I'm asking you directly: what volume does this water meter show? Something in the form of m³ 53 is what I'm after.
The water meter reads m³ 71.767
